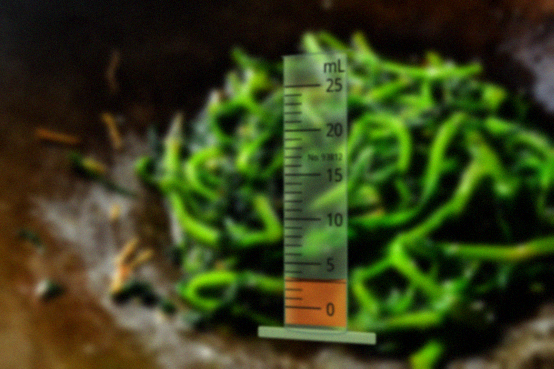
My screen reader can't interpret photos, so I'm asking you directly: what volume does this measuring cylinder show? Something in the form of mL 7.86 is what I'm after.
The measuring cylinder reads mL 3
